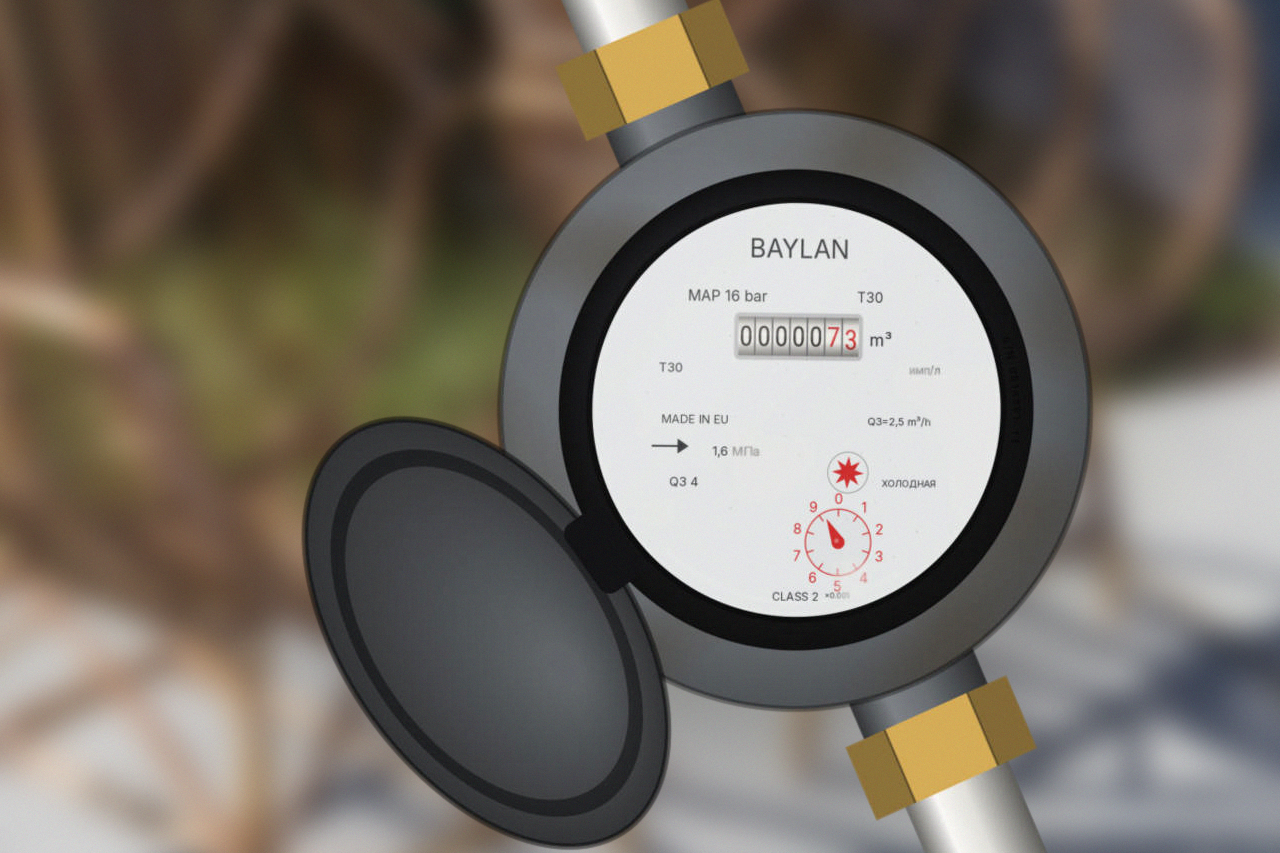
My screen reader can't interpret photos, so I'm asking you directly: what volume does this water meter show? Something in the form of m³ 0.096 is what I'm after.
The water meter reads m³ 0.729
